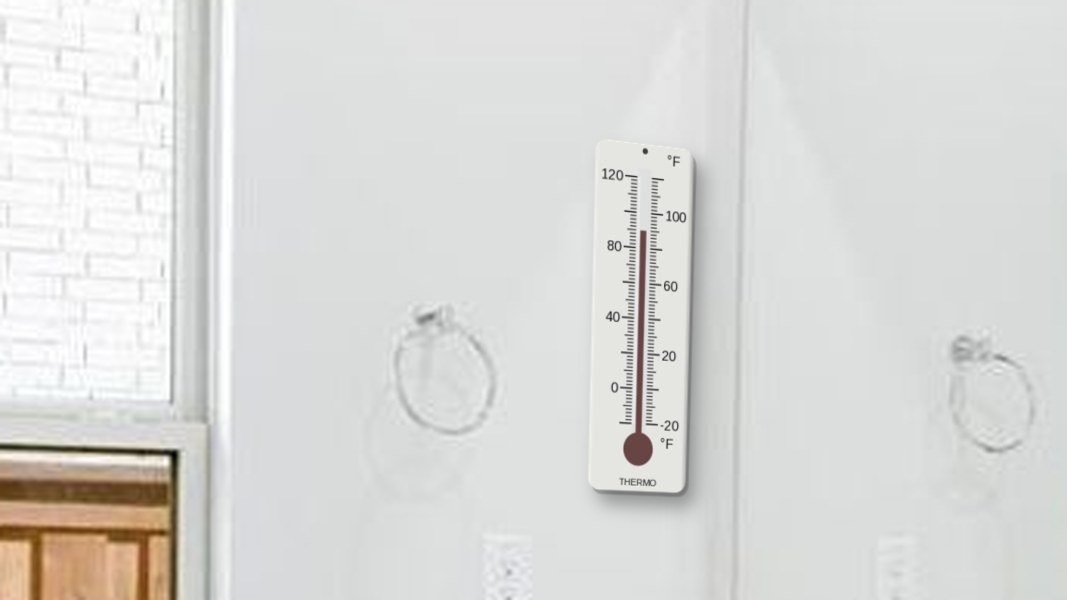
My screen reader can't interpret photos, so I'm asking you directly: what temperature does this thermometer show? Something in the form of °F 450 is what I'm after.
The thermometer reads °F 90
